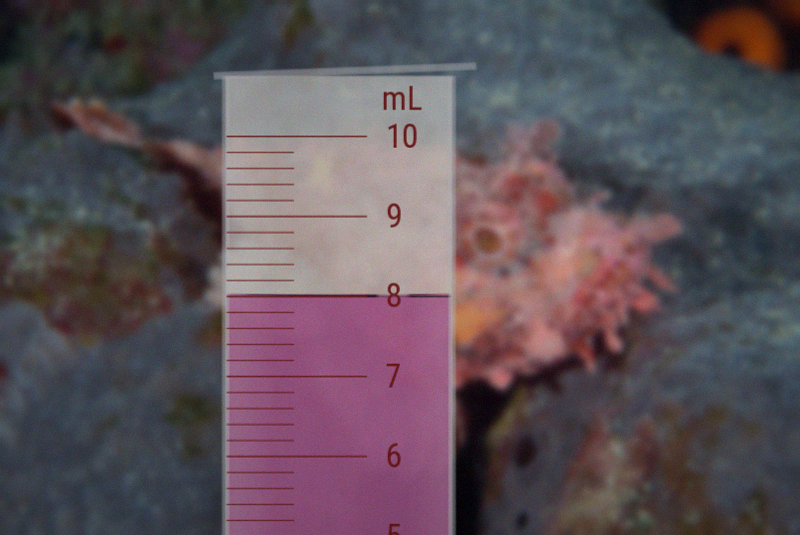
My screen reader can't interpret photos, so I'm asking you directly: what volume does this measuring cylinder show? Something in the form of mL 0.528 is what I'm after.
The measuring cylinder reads mL 8
